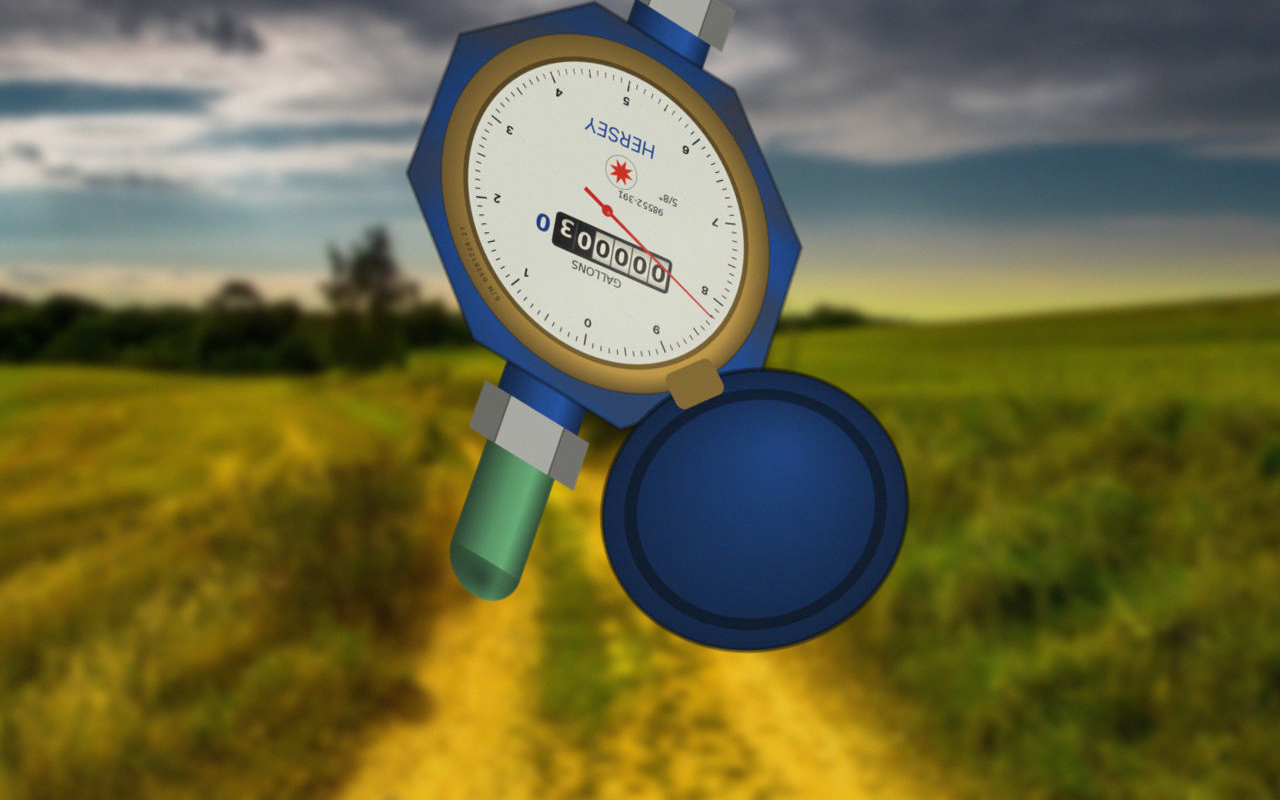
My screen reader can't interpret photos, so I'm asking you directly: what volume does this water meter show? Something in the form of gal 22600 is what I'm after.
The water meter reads gal 28.2
